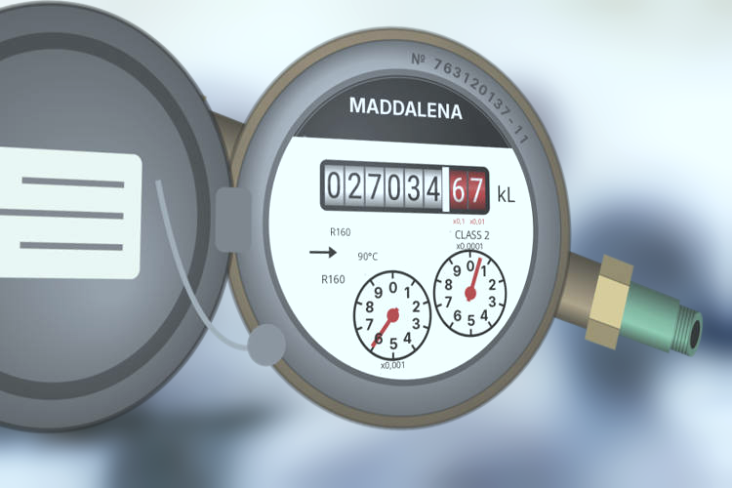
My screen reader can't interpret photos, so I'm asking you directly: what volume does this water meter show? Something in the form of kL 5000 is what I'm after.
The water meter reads kL 27034.6760
